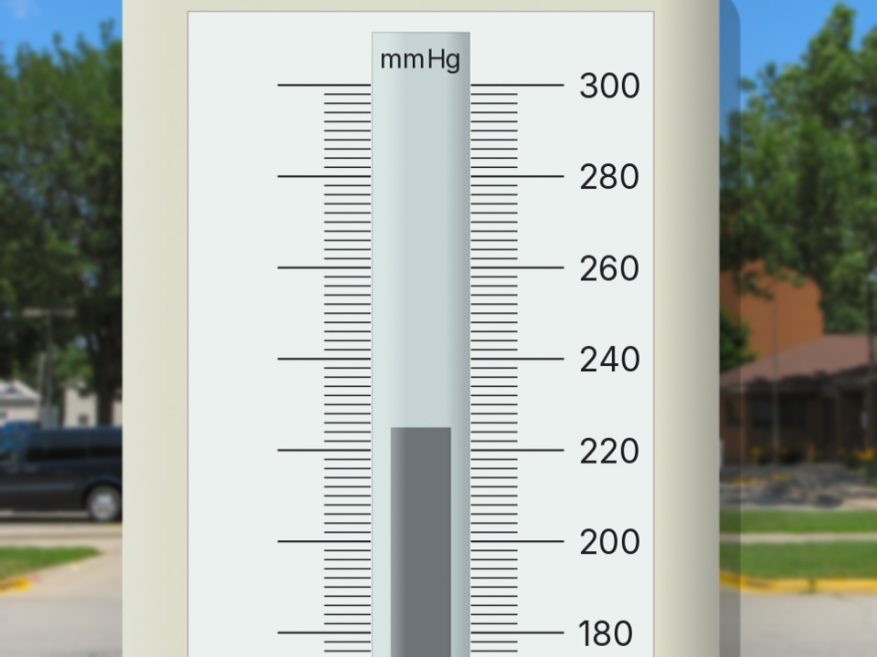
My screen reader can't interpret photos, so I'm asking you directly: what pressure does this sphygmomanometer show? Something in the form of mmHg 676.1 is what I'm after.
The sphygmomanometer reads mmHg 225
